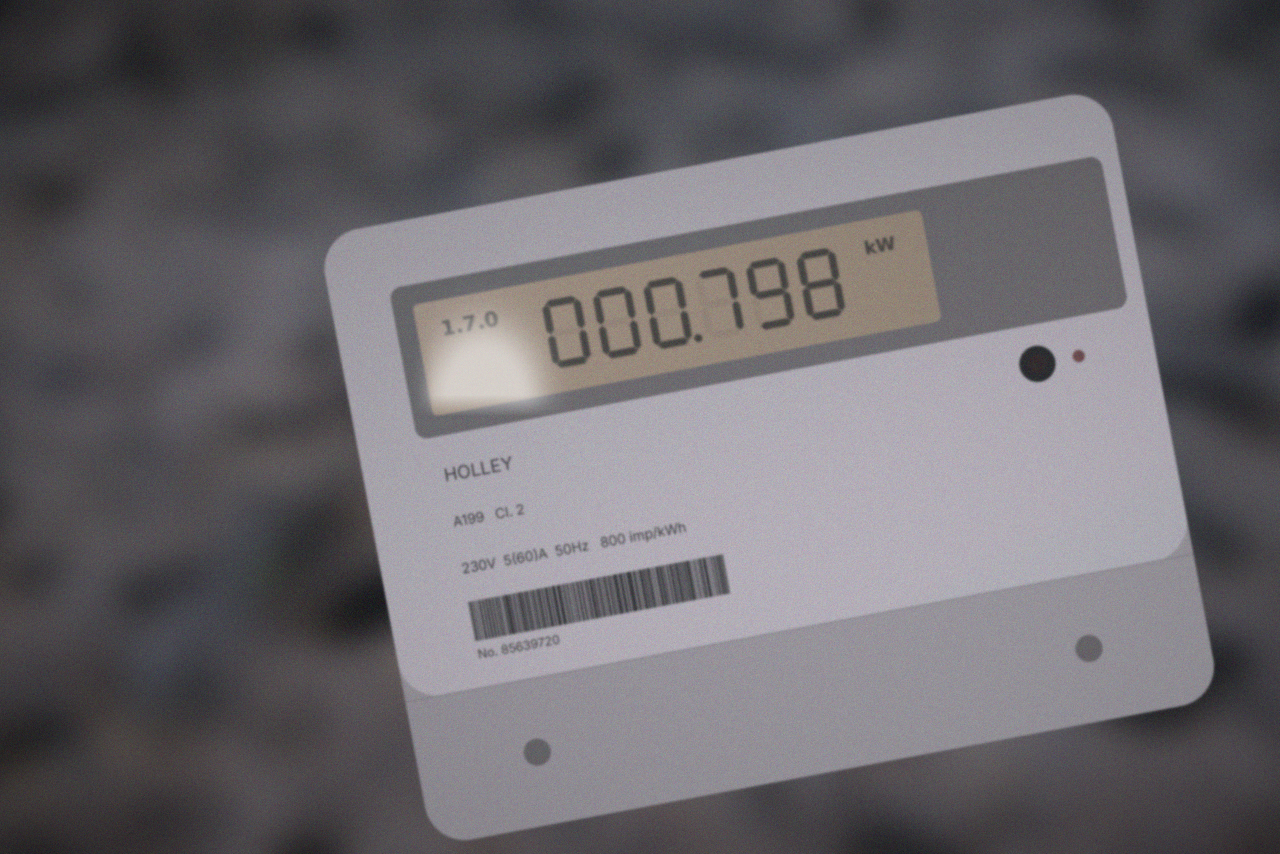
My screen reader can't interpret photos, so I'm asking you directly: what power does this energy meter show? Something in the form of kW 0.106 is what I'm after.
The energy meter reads kW 0.798
